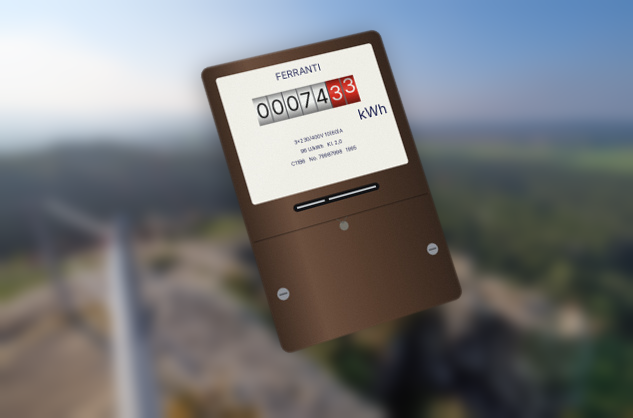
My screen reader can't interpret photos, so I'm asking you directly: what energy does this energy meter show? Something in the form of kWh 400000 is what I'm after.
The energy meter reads kWh 74.33
